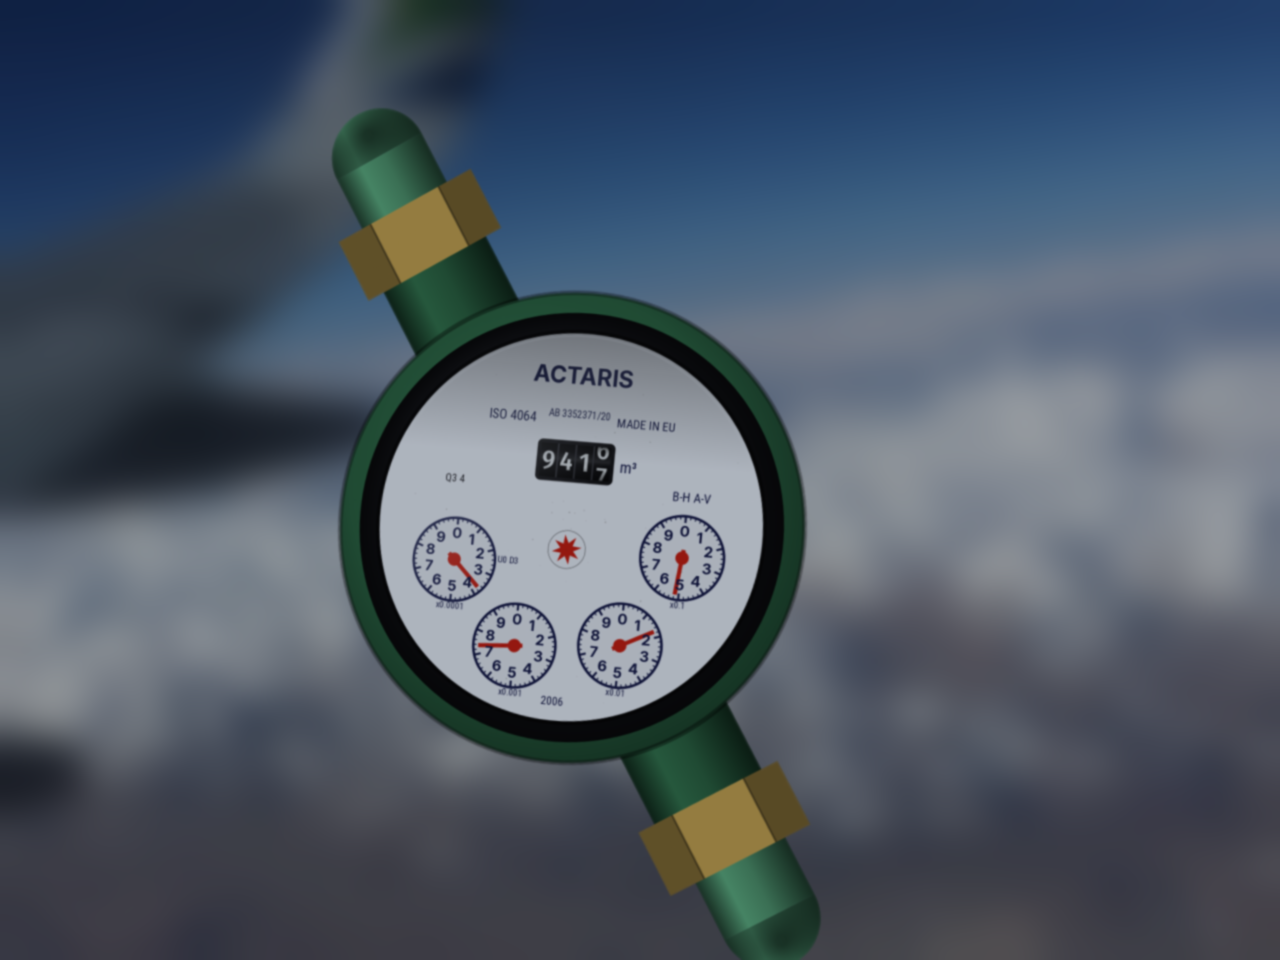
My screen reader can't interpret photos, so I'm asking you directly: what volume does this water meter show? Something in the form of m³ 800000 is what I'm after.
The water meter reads m³ 9416.5173
